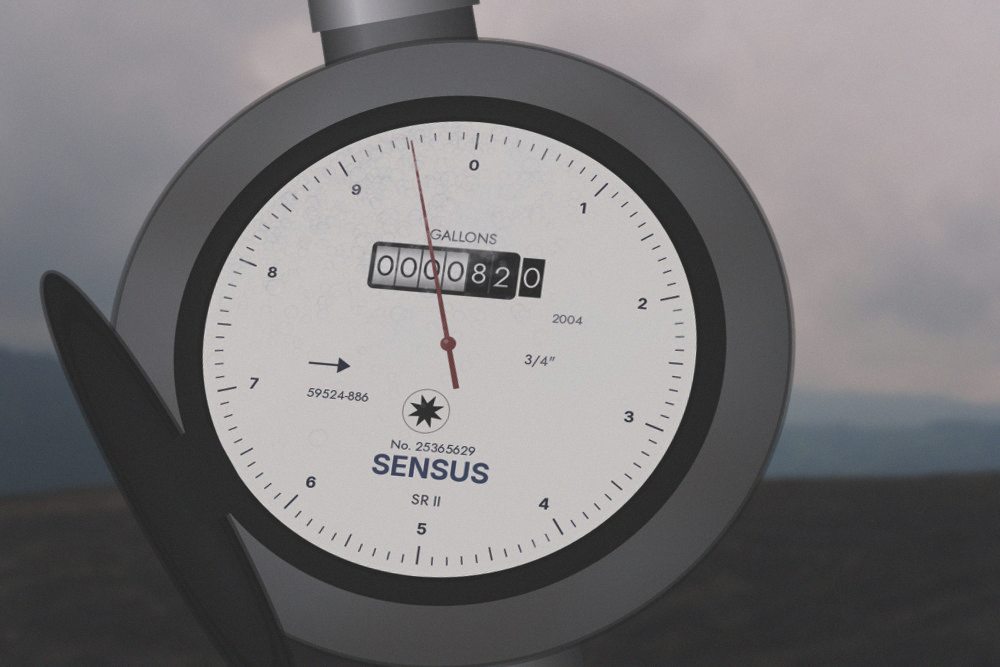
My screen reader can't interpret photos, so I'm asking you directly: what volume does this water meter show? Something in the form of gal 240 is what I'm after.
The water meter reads gal 819.5
